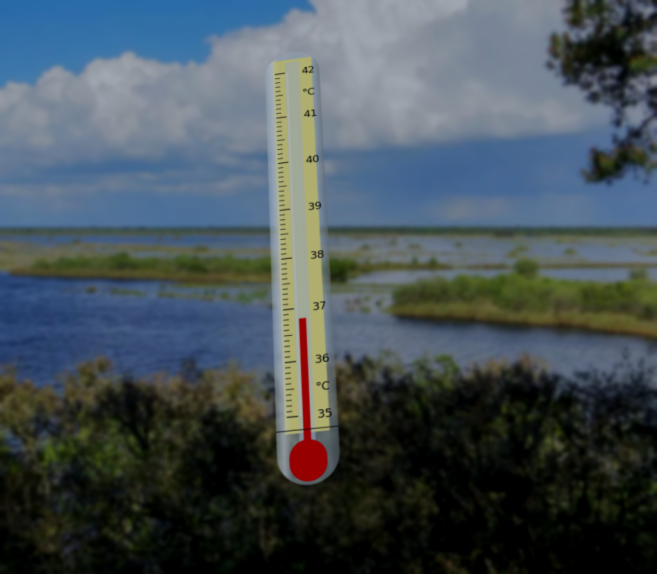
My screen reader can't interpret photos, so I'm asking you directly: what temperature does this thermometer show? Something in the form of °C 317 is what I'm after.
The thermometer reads °C 36.8
